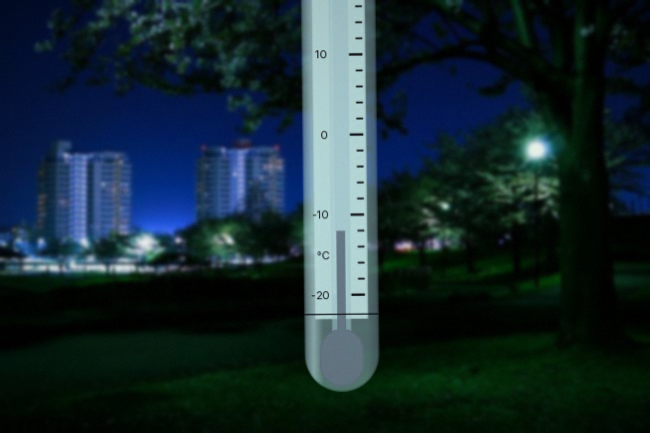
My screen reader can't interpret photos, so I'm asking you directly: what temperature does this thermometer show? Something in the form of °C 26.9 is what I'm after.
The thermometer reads °C -12
